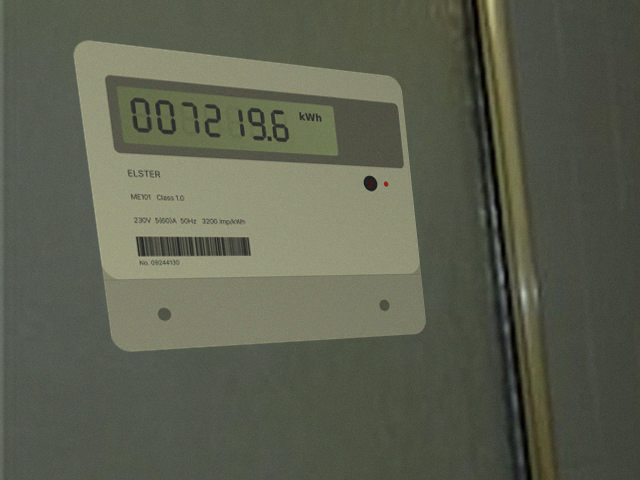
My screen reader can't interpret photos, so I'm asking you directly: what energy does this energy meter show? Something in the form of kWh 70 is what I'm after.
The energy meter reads kWh 7219.6
